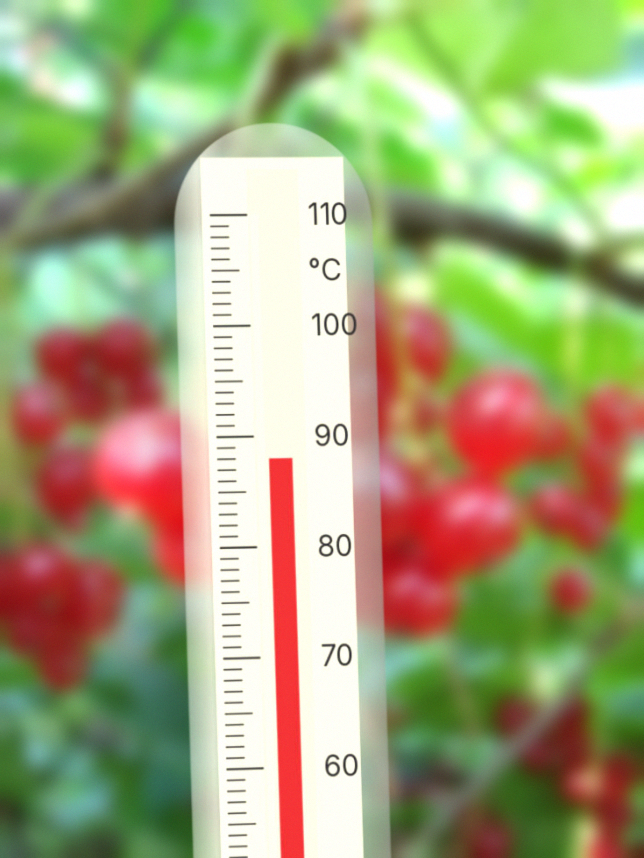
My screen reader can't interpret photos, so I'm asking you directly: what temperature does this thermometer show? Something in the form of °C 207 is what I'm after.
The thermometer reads °C 88
